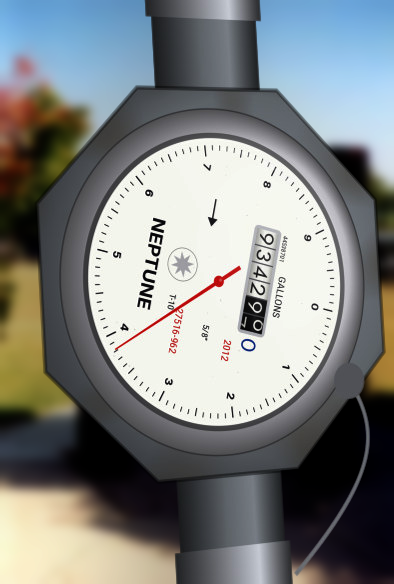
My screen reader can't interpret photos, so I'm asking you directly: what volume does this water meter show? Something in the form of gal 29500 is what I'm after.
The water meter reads gal 9342963.8
